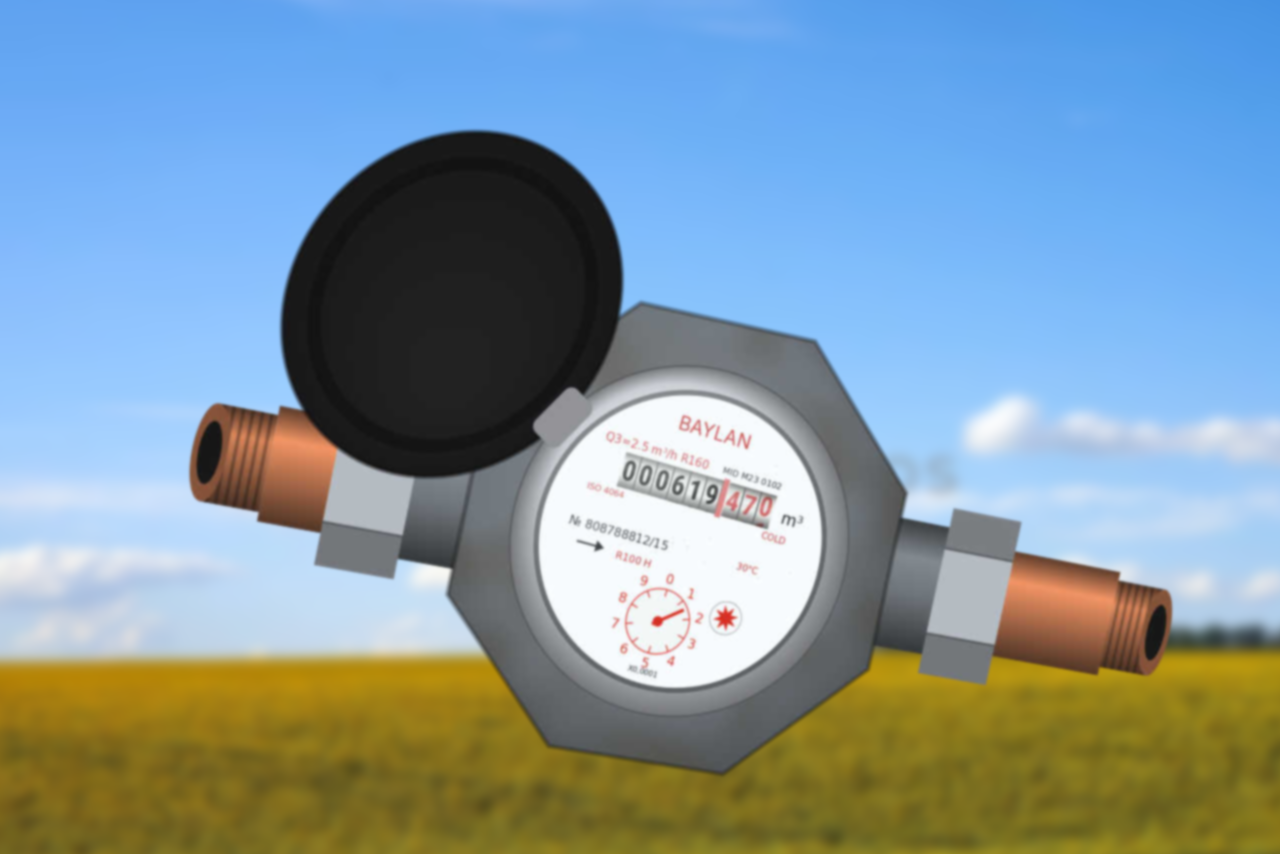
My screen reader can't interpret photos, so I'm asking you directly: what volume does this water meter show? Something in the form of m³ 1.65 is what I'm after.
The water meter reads m³ 619.4701
